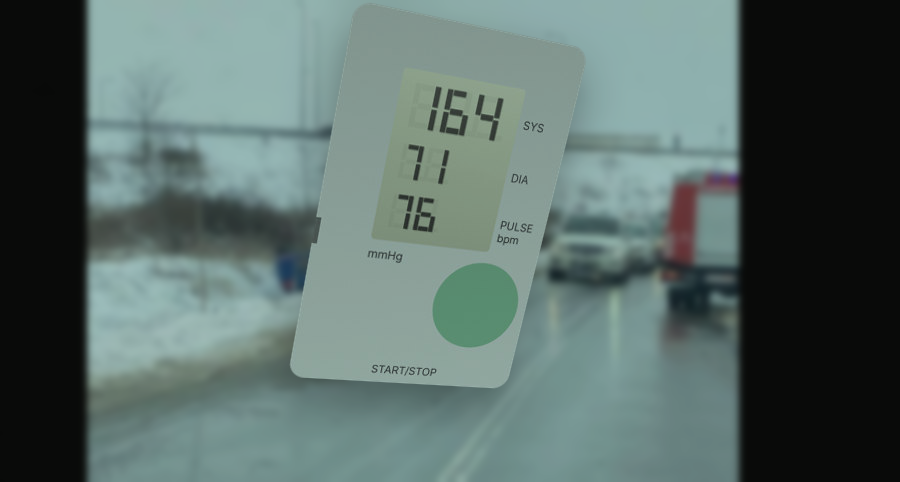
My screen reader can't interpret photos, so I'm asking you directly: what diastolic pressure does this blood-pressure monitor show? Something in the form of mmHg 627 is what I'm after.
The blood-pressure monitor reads mmHg 71
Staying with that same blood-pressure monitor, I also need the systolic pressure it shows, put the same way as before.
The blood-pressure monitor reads mmHg 164
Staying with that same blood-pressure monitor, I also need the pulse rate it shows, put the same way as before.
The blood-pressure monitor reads bpm 76
